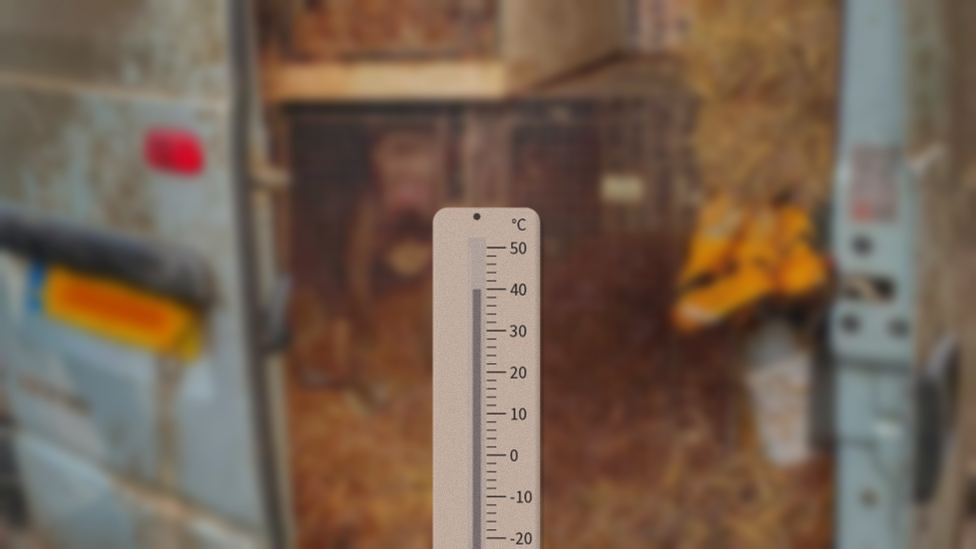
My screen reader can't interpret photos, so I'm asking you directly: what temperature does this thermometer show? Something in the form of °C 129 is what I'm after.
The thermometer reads °C 40
